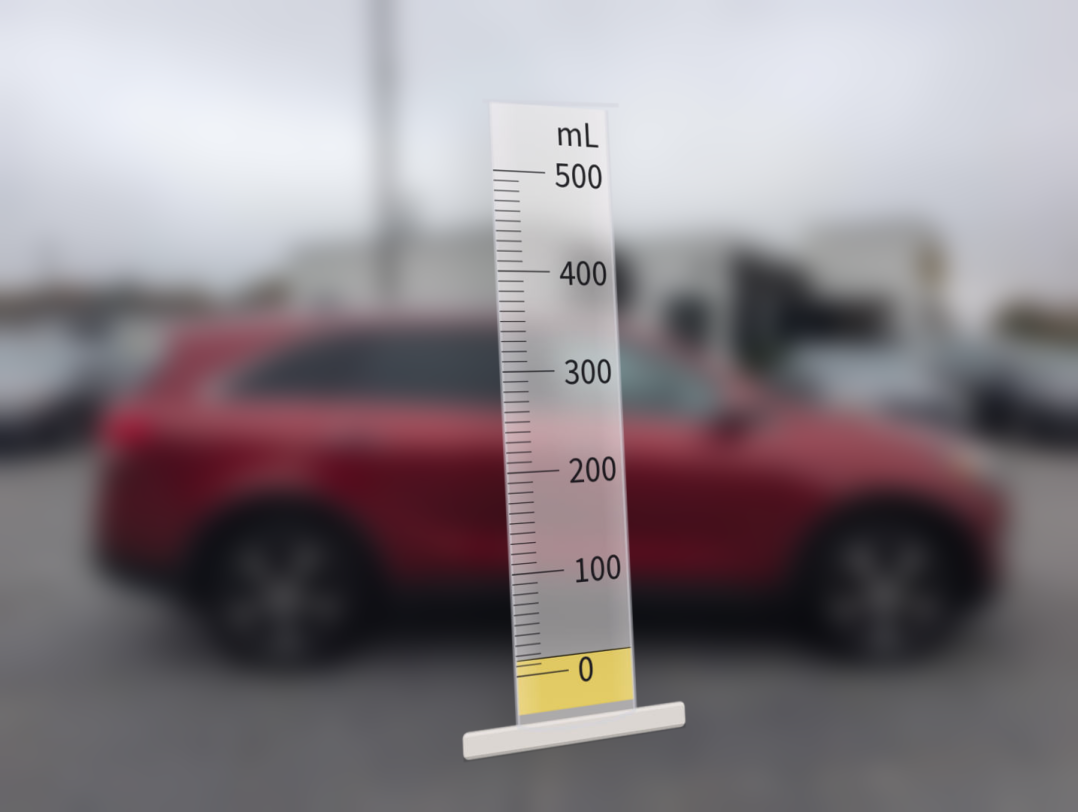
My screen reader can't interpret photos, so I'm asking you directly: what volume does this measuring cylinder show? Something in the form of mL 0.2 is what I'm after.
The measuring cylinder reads mL 15
